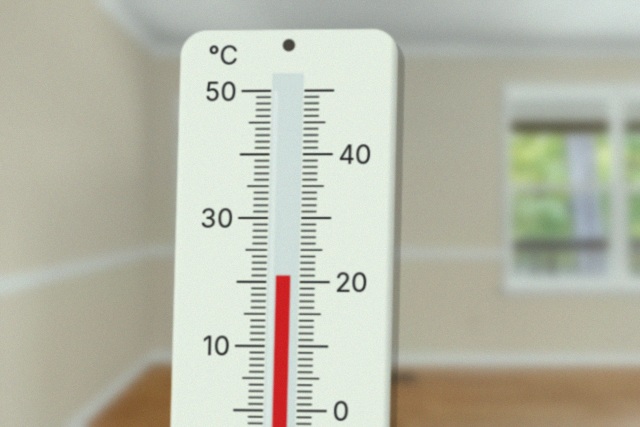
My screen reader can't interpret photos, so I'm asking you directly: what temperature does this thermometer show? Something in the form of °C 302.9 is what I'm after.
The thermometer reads °C 21
